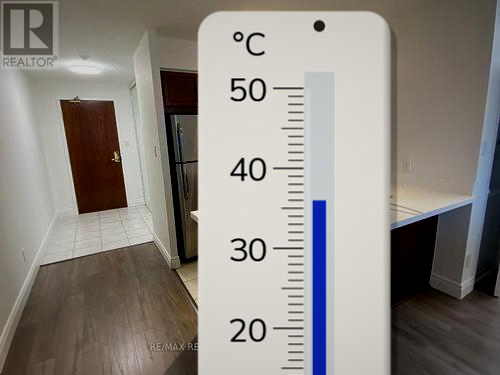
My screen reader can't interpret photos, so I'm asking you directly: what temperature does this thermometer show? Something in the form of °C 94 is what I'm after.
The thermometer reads °C 36
